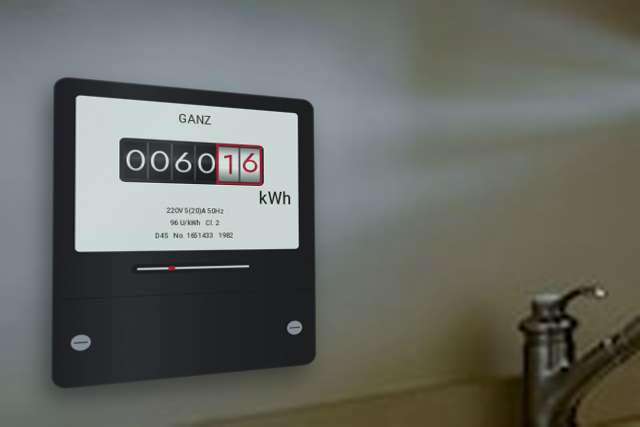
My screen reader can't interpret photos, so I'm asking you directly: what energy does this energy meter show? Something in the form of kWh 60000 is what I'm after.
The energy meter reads kWh 60.16
